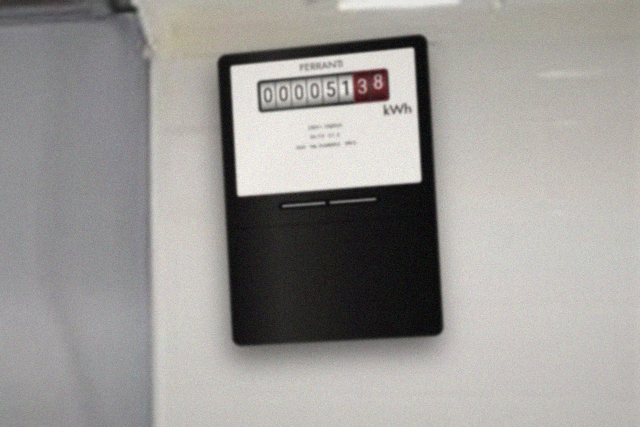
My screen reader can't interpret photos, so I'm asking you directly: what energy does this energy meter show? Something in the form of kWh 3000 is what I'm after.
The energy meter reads kWh 51.38
